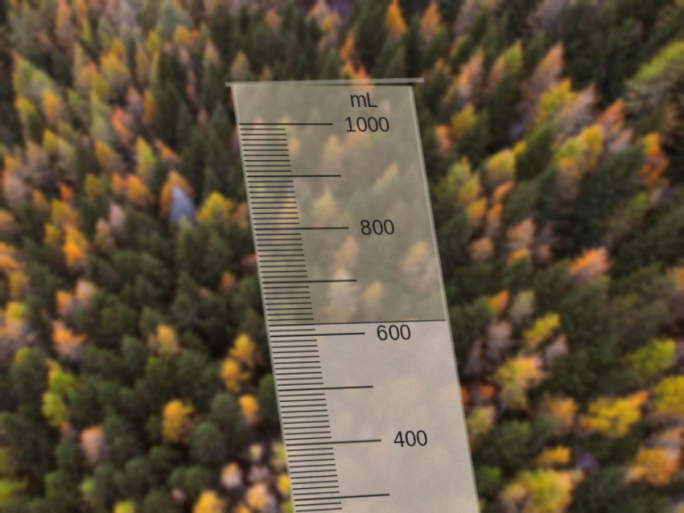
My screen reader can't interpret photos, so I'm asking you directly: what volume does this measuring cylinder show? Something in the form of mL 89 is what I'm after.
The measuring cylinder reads mL 620
